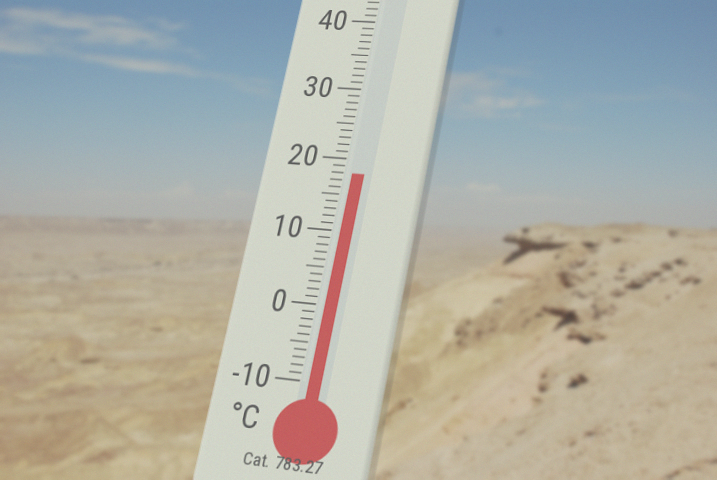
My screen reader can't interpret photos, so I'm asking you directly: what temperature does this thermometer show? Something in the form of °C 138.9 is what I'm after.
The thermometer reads °C 18
